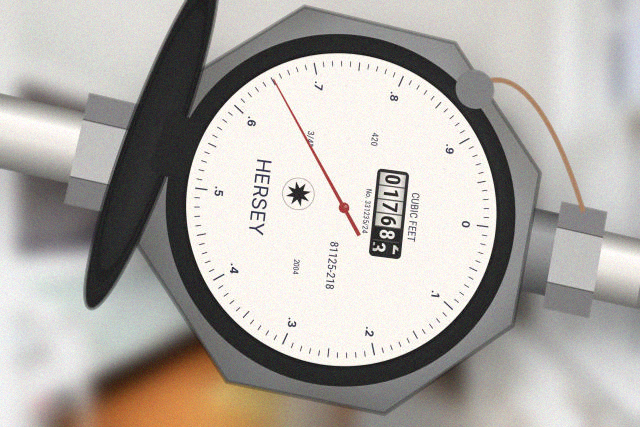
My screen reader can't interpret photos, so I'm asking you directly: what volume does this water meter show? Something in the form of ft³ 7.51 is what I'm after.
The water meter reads ft³ 17682.65
